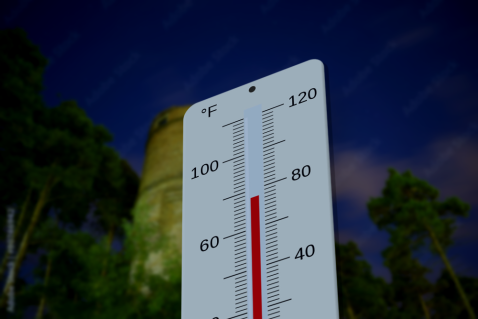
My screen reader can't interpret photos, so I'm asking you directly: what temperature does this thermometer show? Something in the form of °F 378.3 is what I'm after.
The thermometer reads °F 76
